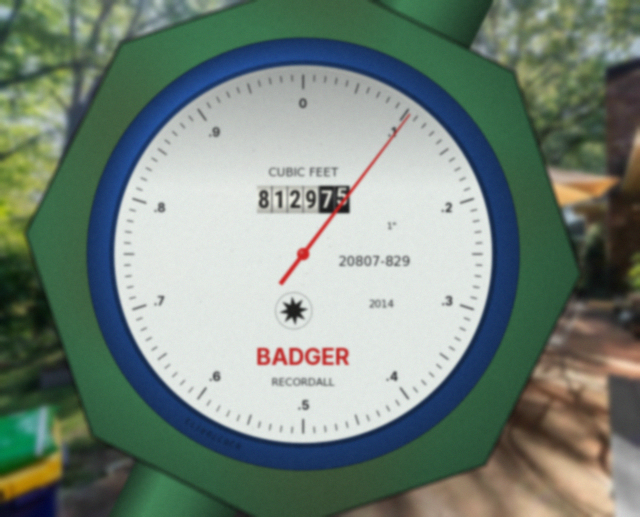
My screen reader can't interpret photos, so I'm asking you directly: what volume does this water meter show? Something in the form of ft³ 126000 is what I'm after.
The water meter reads ft³ 812975.10
